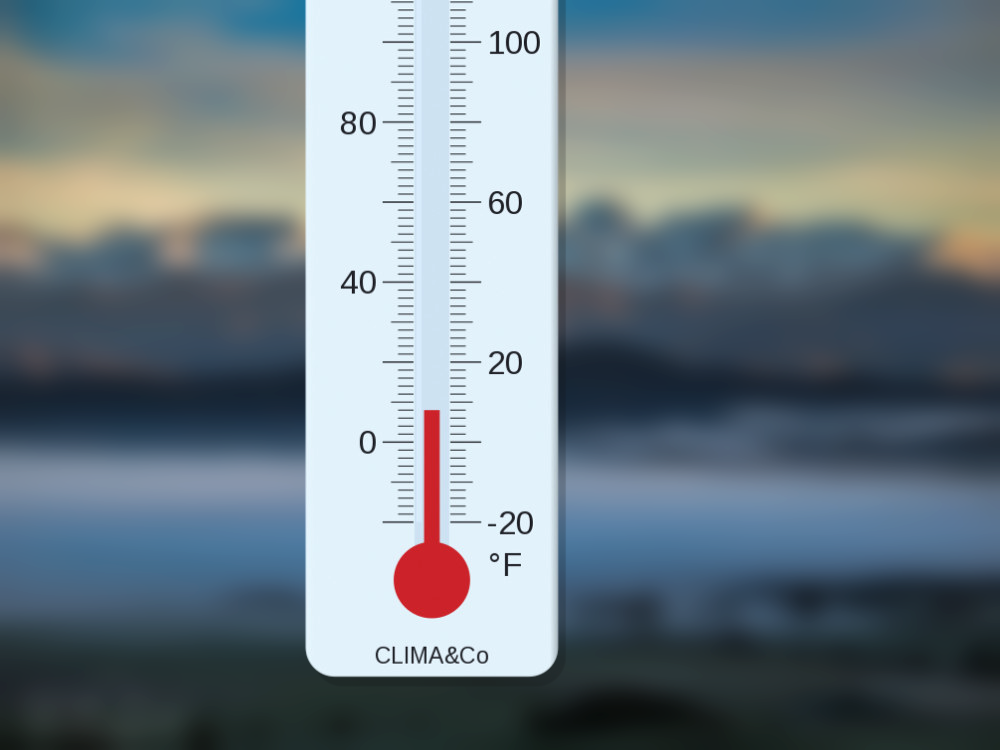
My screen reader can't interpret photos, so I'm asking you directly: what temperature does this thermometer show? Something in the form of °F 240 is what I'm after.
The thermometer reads °F 8
